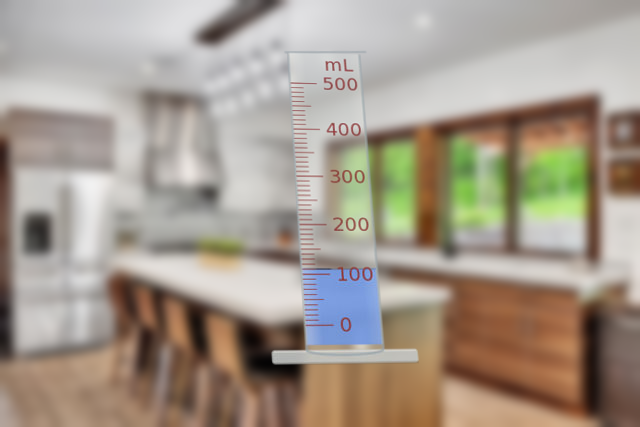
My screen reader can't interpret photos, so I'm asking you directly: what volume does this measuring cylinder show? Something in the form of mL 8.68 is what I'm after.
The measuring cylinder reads mL 110
